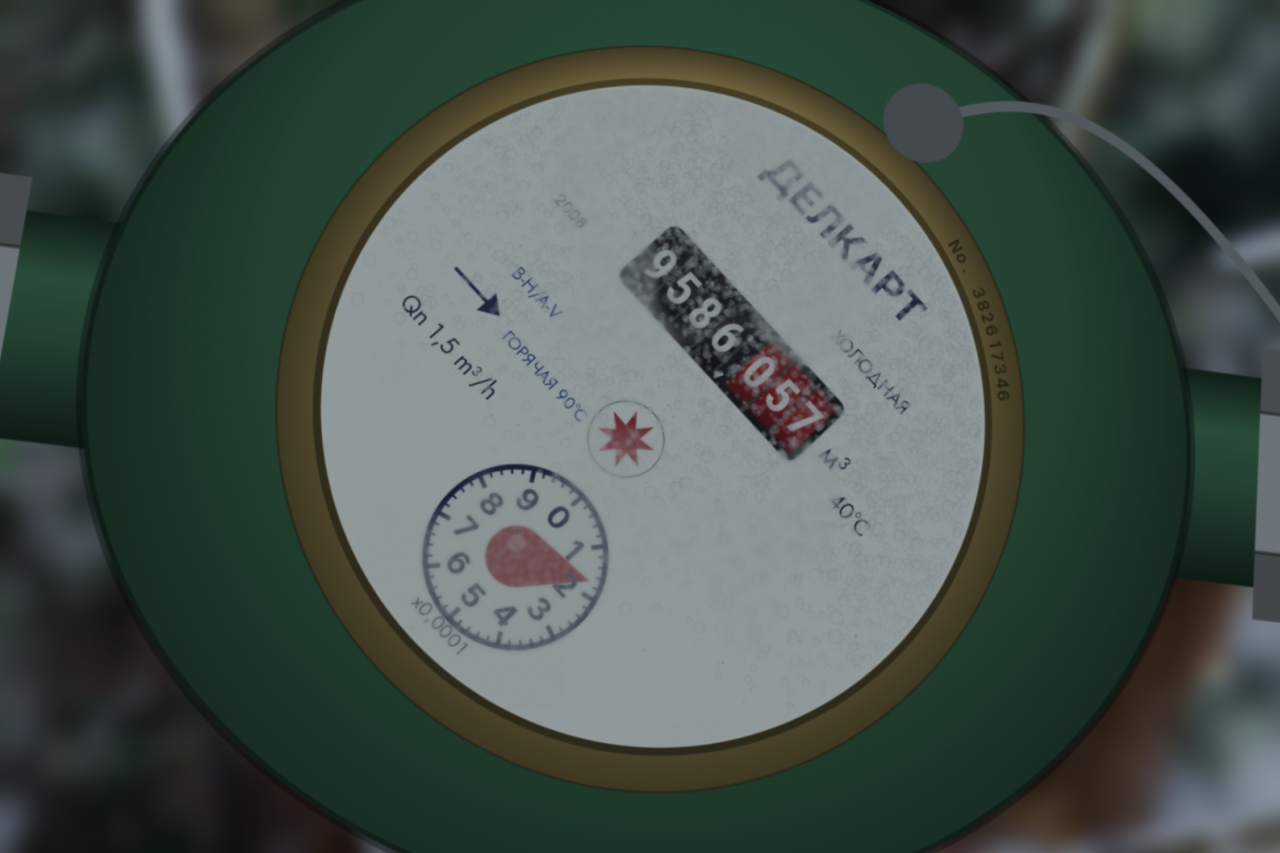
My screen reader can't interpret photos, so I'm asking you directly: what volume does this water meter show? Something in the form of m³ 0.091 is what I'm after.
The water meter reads m³ 9586.0571
